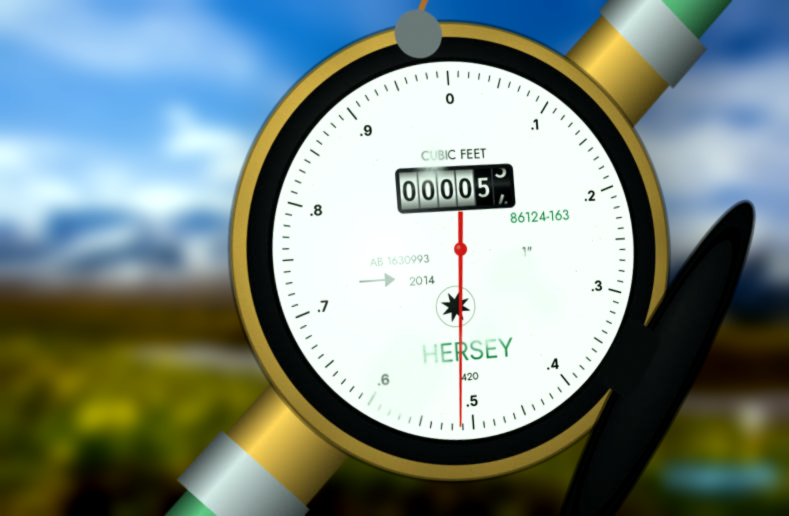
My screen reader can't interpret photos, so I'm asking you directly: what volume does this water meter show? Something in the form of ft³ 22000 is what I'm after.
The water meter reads ft³ 53.51
